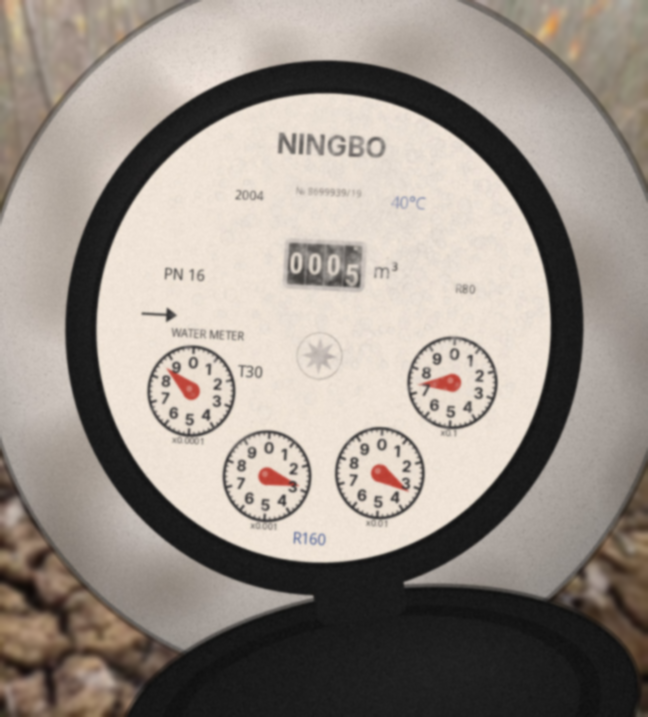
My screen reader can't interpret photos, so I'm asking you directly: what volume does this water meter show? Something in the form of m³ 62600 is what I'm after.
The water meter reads m³ 4.7328
